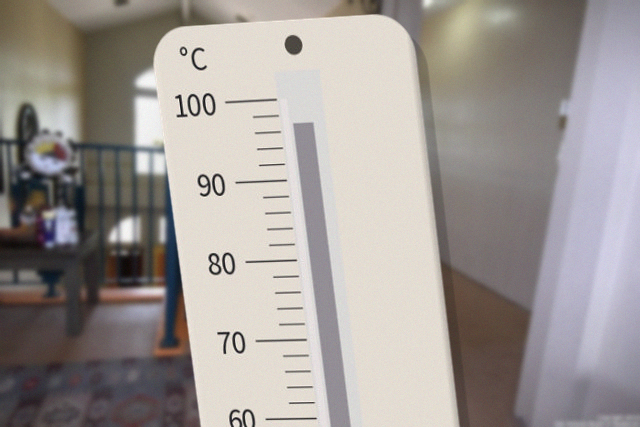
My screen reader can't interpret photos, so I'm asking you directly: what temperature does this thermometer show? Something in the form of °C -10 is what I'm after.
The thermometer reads °C 97
